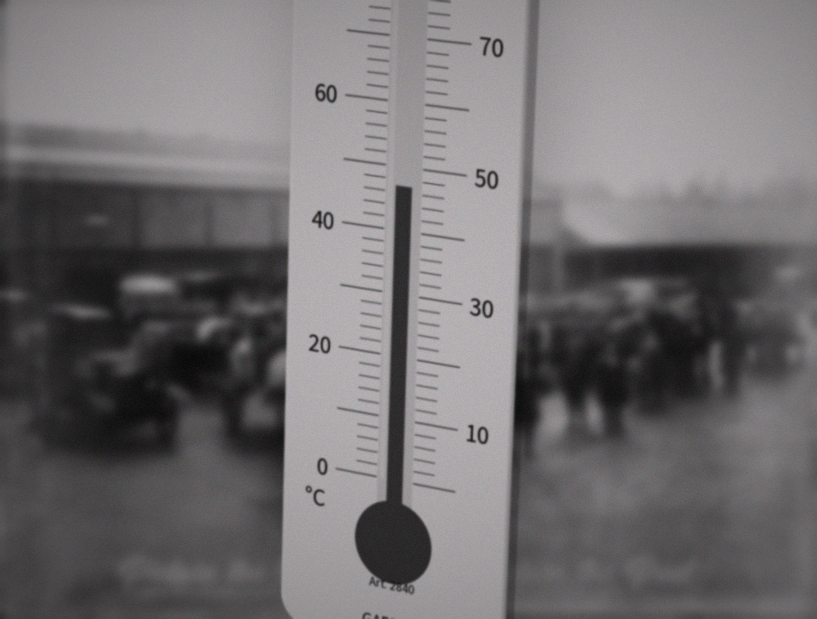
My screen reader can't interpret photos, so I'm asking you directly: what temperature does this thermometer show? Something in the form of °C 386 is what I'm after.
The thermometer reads °C 47
